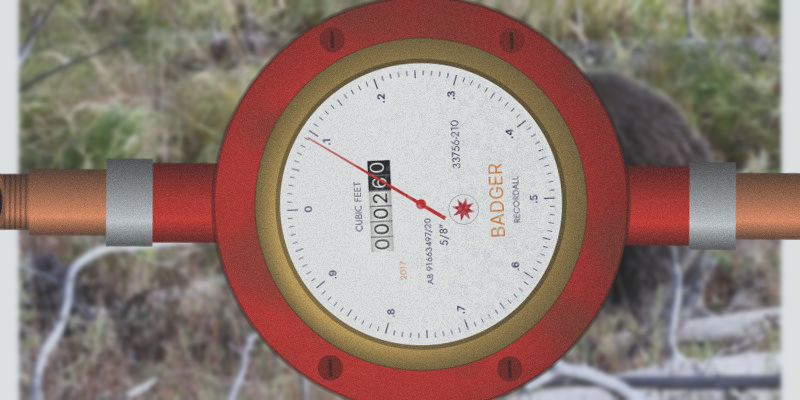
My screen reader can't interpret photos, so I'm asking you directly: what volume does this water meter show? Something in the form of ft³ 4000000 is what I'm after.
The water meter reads ft³ 260.09
